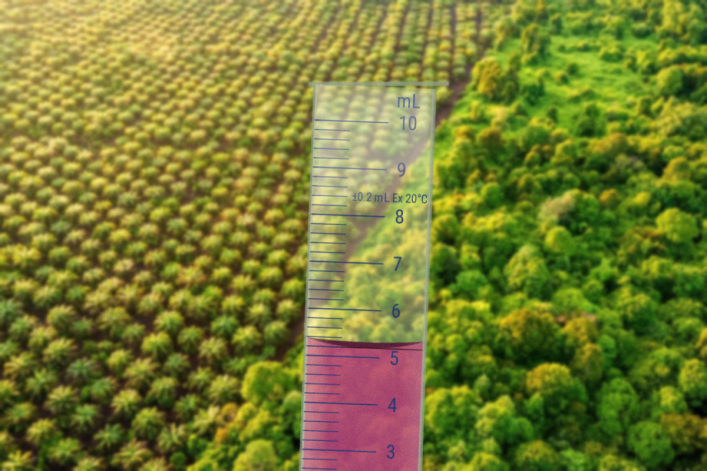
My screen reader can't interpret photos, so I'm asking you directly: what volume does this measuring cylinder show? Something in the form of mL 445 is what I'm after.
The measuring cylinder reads mL 5.2
